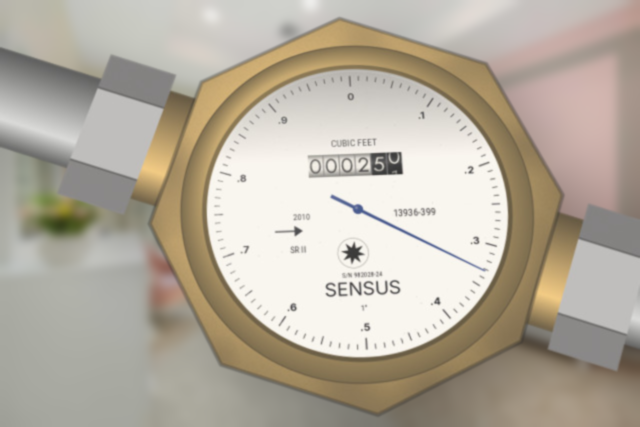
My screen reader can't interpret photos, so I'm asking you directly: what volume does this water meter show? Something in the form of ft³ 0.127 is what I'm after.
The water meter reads ft³ 250.33
